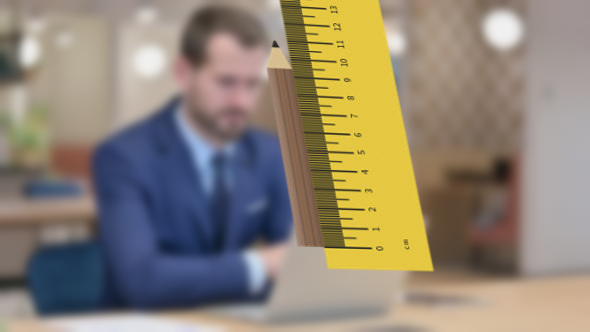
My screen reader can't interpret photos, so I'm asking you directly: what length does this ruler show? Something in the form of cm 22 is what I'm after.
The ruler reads cm 11
